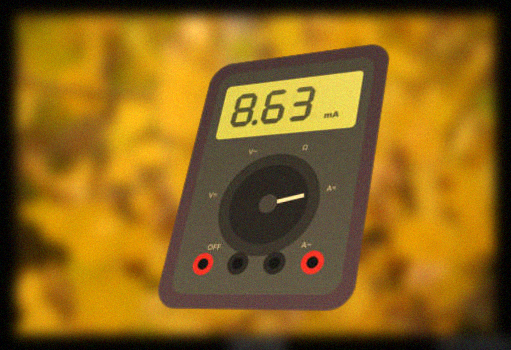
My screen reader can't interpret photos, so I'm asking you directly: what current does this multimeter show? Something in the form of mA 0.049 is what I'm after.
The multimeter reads mA 8.63
